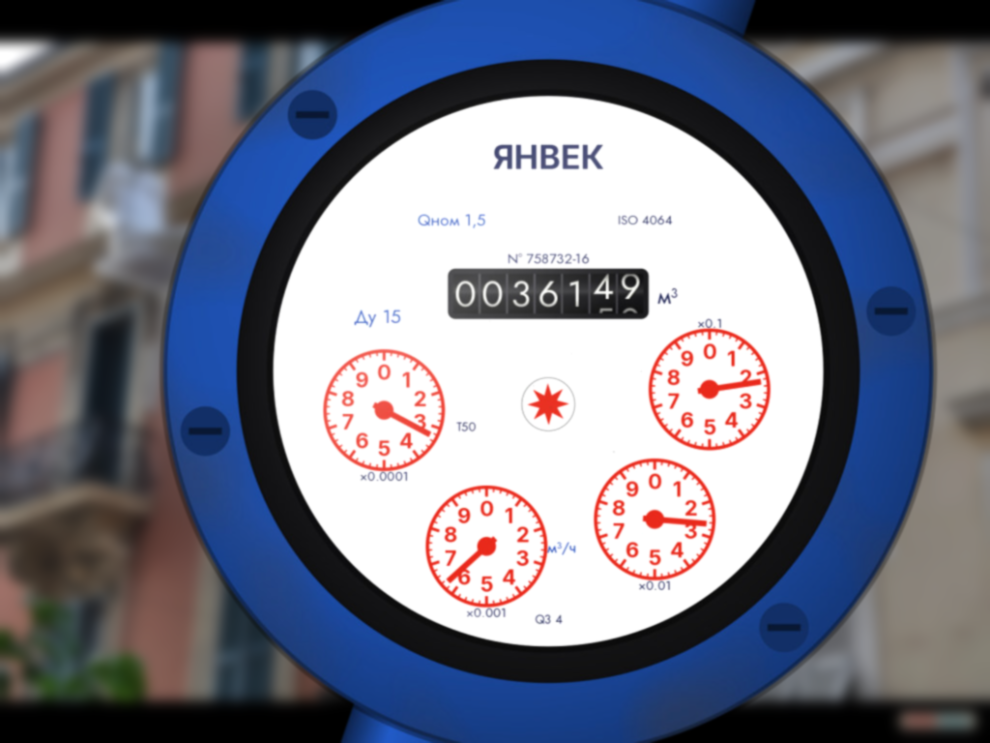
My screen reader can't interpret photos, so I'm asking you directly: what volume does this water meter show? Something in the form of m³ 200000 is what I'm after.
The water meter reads m³ 36149.2263
